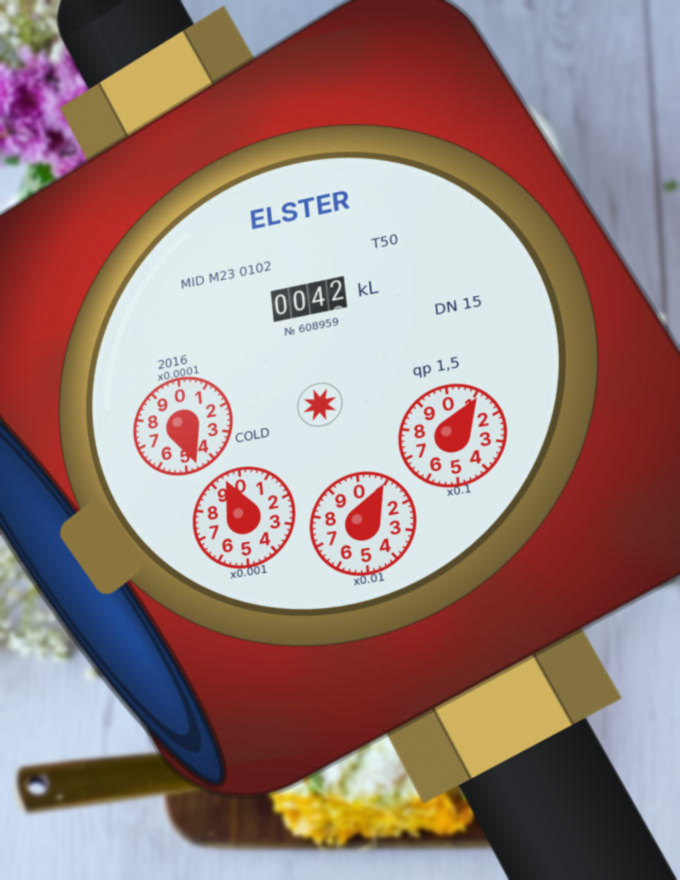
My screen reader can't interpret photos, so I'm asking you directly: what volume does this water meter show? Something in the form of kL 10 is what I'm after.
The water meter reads kL 42.1094
